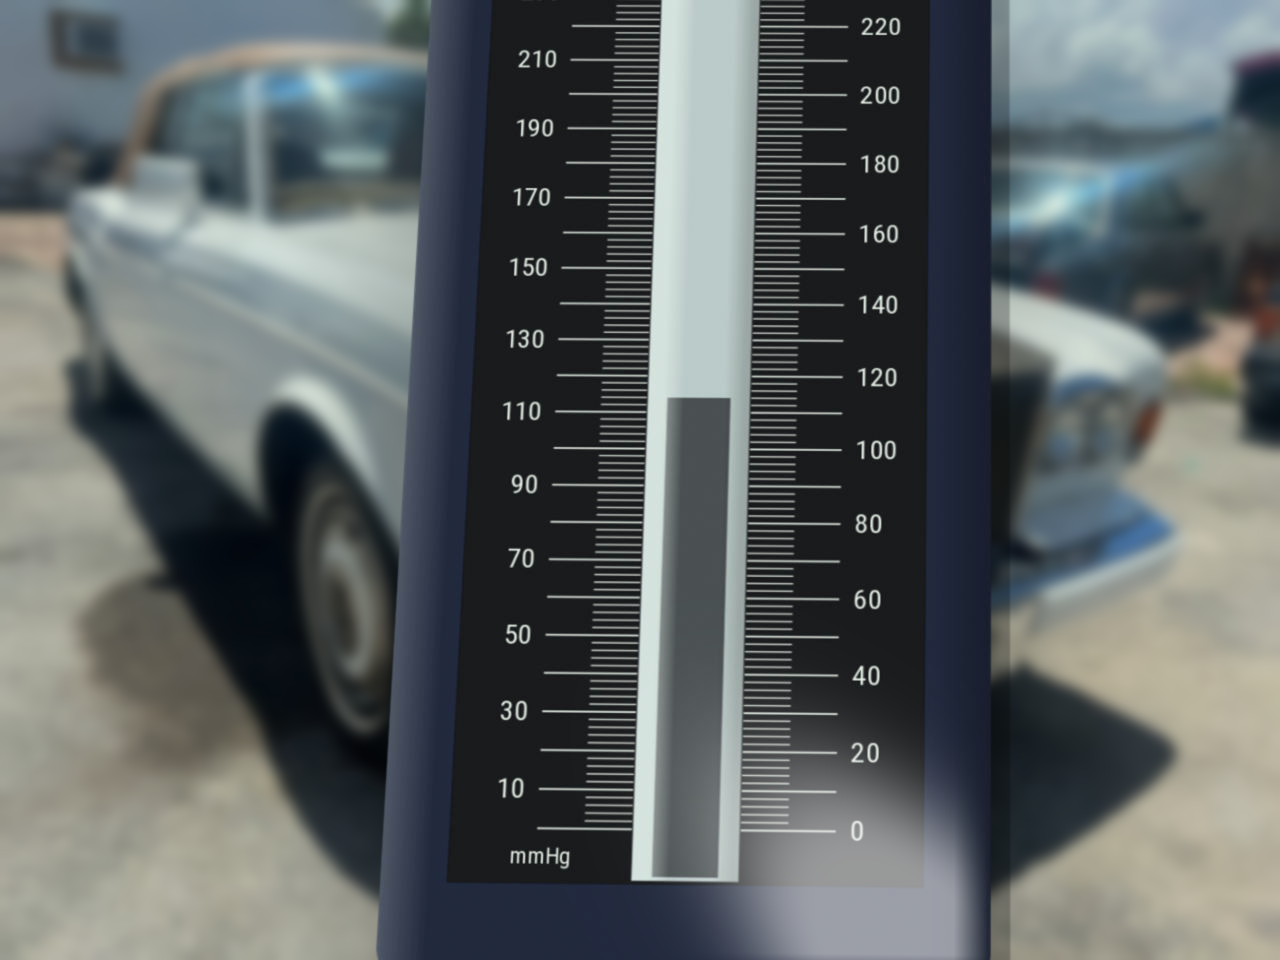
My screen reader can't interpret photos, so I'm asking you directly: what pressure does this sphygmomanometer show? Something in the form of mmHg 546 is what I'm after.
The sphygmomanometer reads mmHg 114
